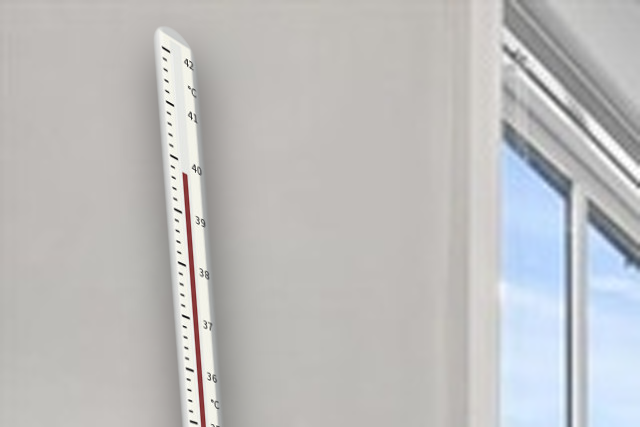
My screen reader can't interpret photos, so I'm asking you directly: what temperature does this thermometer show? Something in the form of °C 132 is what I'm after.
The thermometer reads °C 39.8
